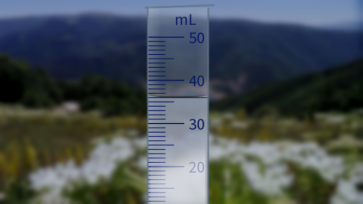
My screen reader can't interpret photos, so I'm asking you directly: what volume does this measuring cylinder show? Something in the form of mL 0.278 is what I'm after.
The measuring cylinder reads mL 36
